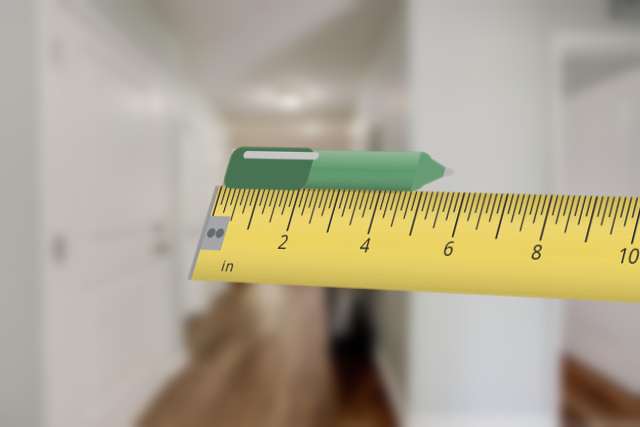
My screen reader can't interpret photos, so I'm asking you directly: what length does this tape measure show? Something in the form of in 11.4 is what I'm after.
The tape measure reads in 5.625
